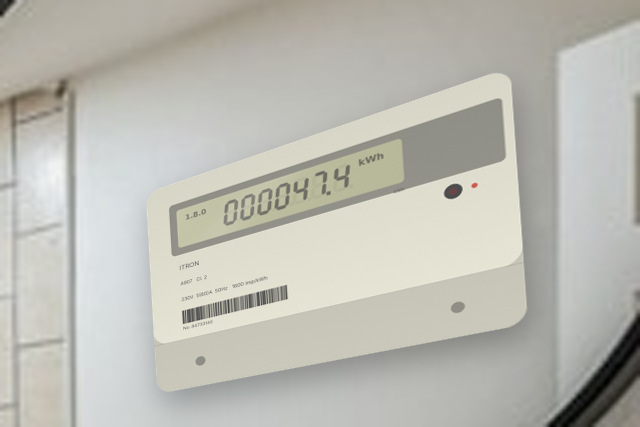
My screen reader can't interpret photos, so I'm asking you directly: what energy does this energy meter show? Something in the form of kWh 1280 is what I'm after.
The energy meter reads kWh 47.4
